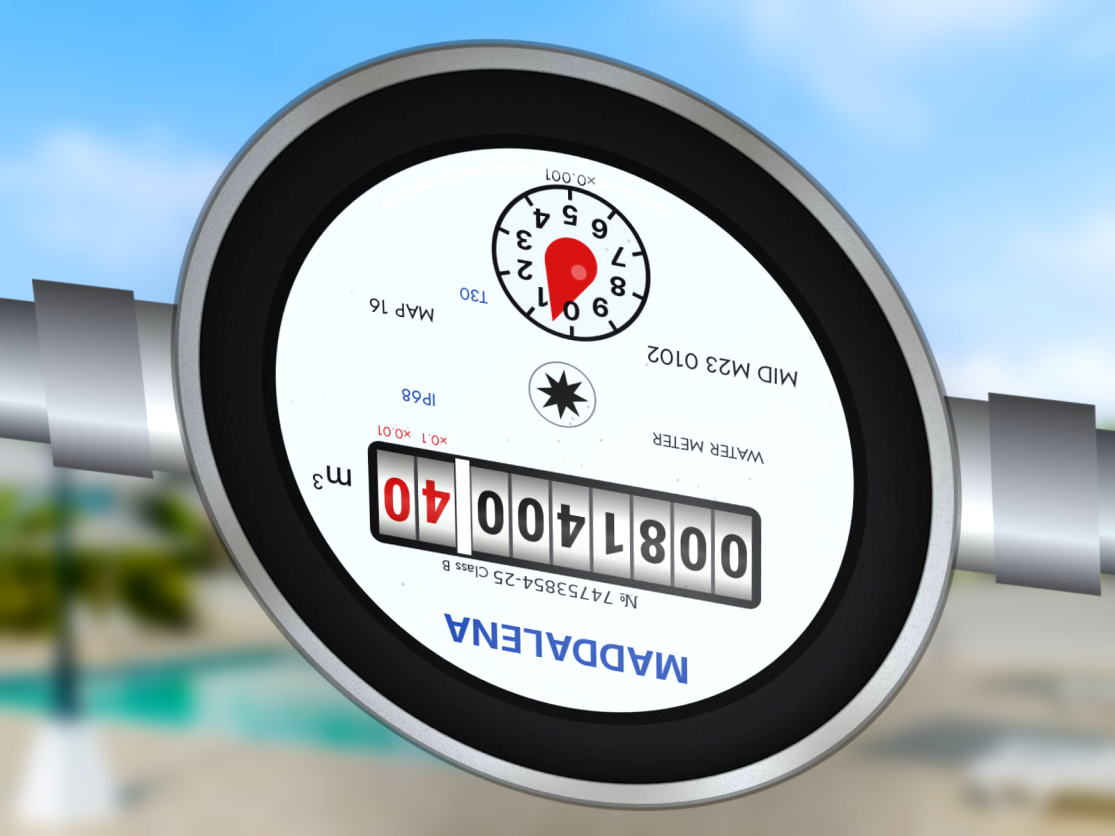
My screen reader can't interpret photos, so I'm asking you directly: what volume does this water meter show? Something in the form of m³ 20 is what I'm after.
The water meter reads m³ 81400.400
